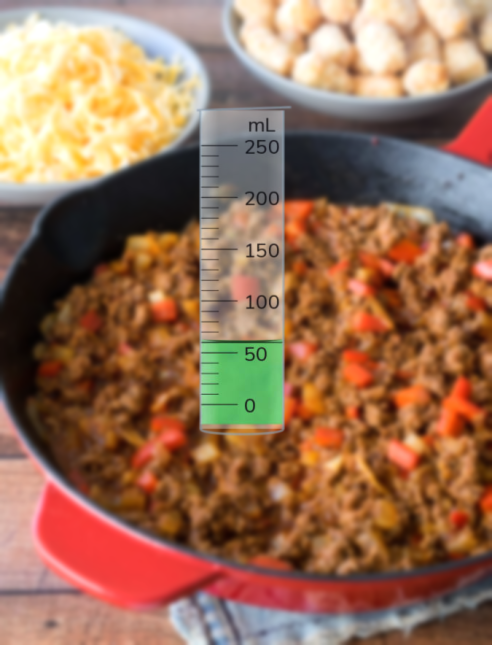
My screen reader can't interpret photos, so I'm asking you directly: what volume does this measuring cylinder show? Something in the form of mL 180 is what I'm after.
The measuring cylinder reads mL 60
